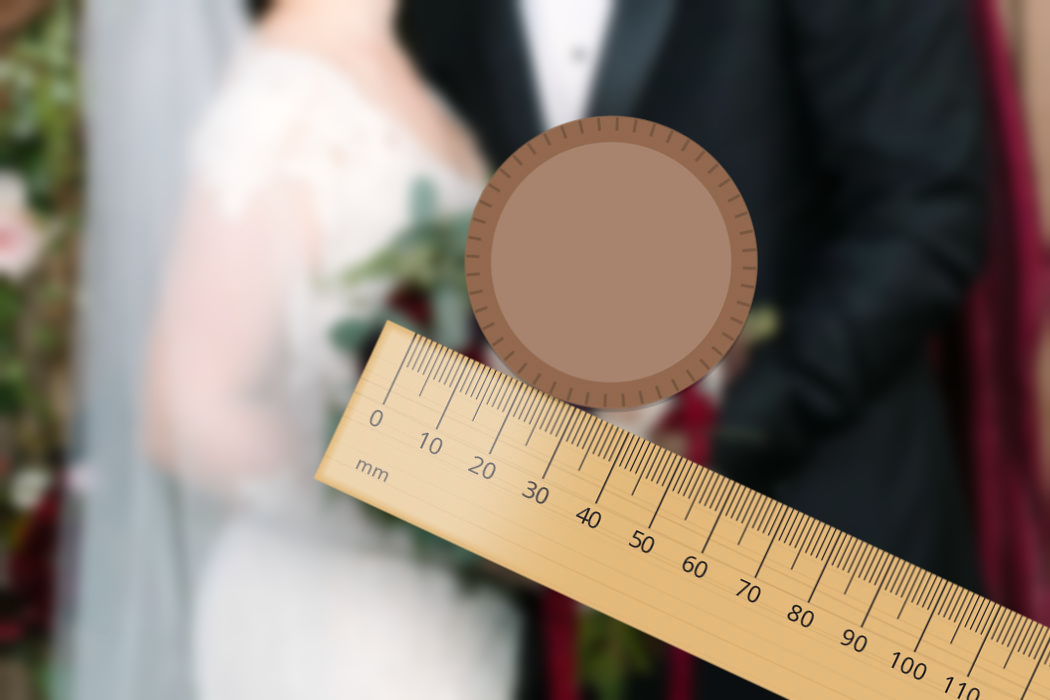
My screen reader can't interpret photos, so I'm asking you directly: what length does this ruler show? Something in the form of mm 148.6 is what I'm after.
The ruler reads mm 50
